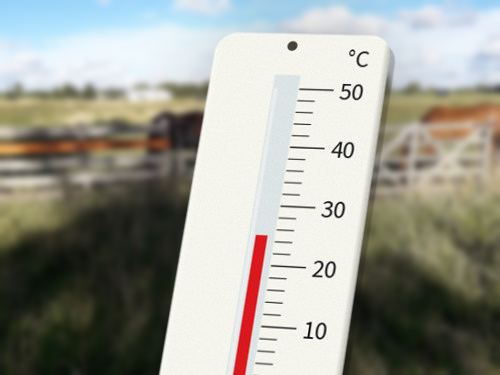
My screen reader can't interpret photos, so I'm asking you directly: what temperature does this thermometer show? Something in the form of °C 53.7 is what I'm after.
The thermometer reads °C 25
